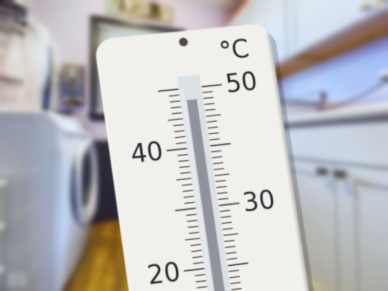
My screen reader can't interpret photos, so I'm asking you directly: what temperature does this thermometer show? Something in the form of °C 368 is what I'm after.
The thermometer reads °C 48
